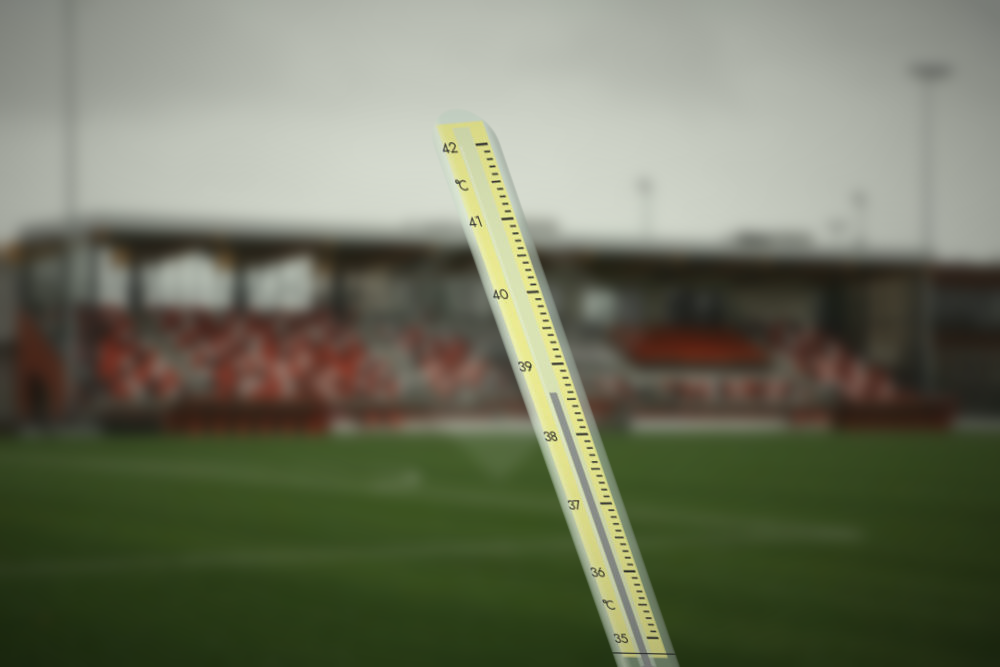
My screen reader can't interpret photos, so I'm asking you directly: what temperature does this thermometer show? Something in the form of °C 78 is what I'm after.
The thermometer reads °C 38.6
